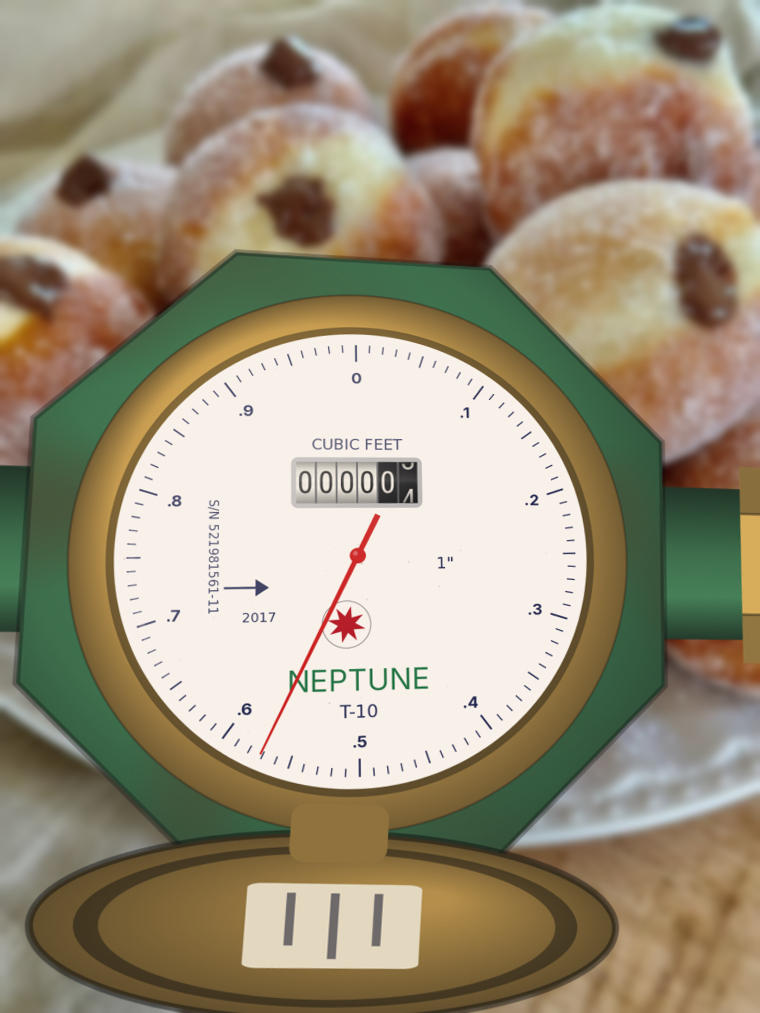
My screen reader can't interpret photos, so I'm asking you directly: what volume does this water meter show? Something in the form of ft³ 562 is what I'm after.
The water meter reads ft³ 3.57
